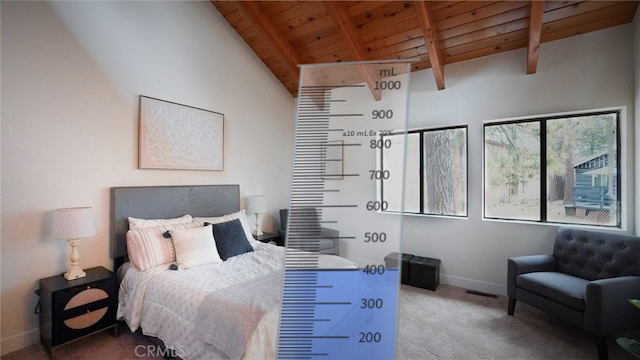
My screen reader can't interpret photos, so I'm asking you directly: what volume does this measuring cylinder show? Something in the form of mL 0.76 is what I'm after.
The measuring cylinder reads mL 400
